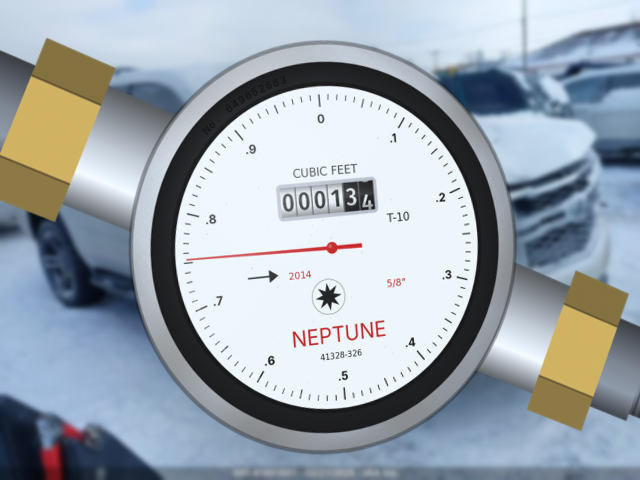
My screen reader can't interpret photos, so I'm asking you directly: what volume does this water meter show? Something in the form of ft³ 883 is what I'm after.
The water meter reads ft³ 133.75
